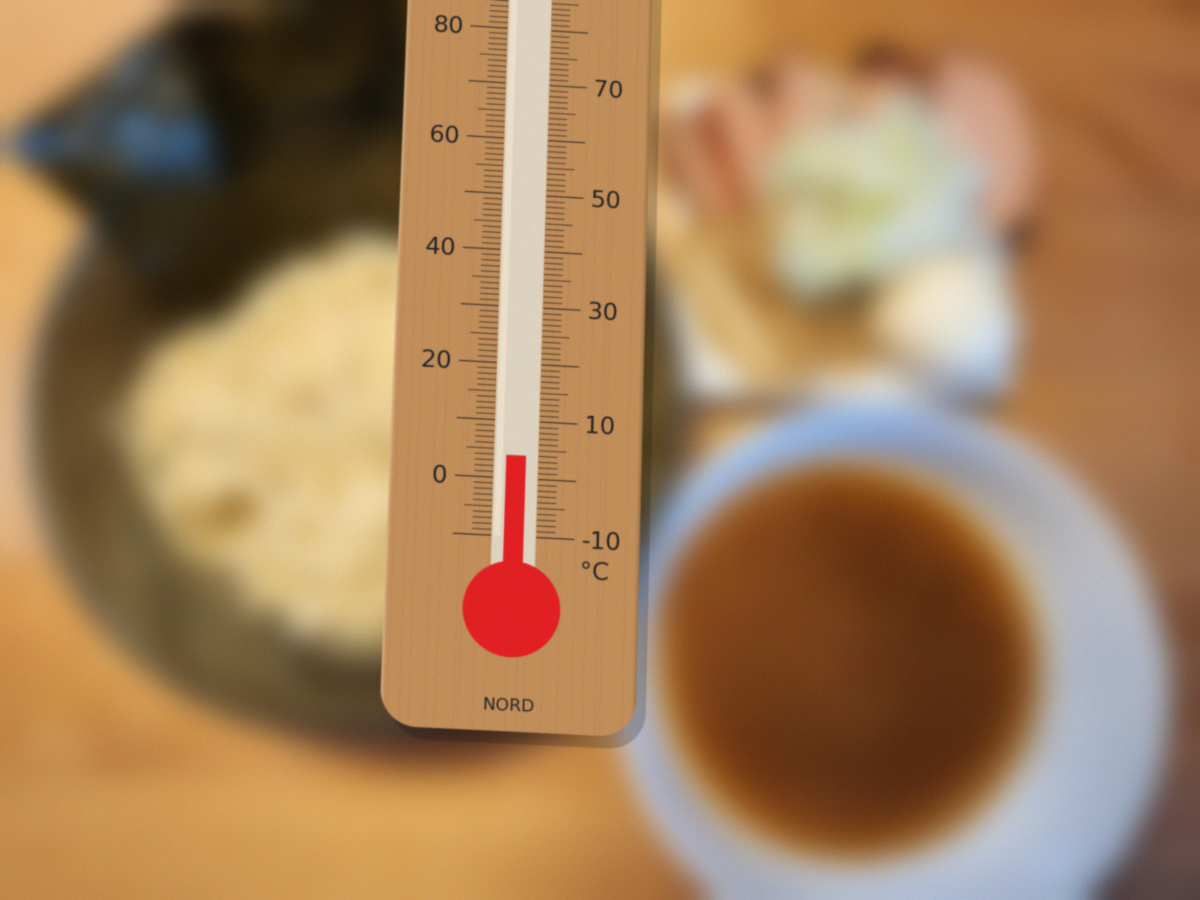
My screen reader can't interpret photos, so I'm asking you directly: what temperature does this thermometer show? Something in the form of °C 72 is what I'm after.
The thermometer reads °C 4
